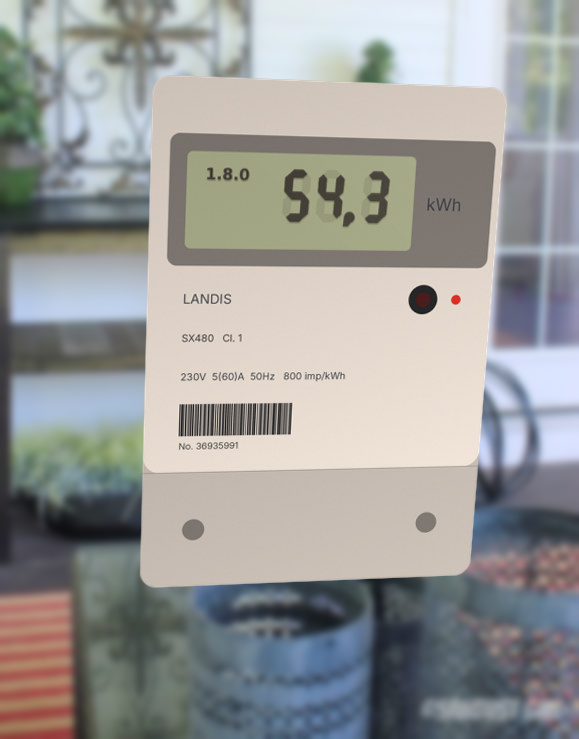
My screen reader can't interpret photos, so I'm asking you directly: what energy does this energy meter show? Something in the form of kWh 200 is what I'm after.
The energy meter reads kWh 54.3
